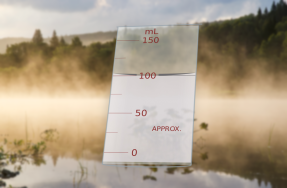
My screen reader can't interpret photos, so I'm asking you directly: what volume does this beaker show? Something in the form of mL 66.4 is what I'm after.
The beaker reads mL 100
